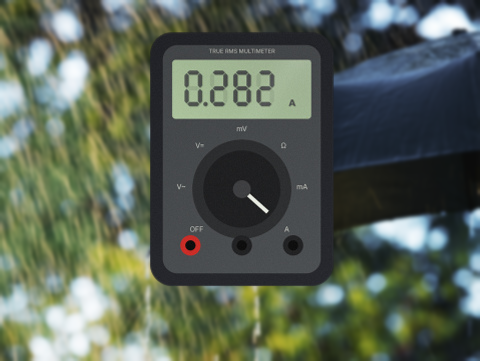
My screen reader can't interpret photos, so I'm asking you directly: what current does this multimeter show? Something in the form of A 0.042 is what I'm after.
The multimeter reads A 0.282
